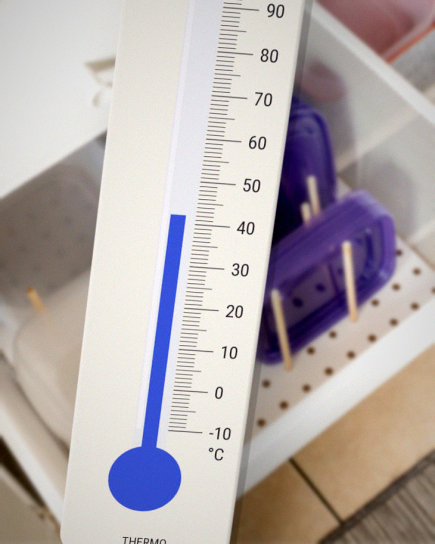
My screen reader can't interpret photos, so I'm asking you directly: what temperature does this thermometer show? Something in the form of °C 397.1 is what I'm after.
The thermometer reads °C 42
